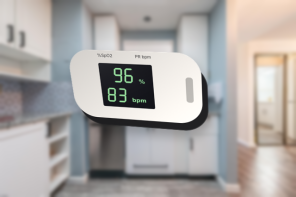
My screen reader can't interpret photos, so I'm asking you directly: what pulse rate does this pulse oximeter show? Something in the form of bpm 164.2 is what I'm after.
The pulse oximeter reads bpm 83
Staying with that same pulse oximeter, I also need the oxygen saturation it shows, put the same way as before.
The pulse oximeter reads % 96
